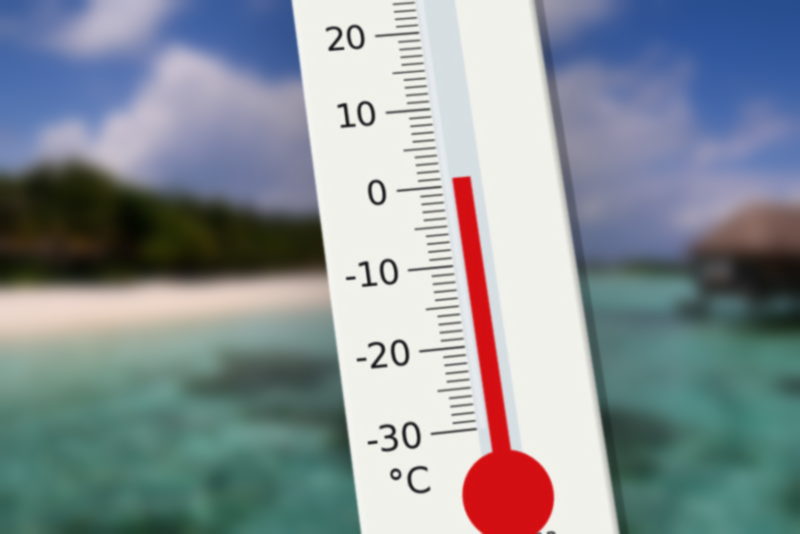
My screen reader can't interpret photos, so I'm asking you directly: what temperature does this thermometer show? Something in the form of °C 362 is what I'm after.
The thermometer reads °C 1
